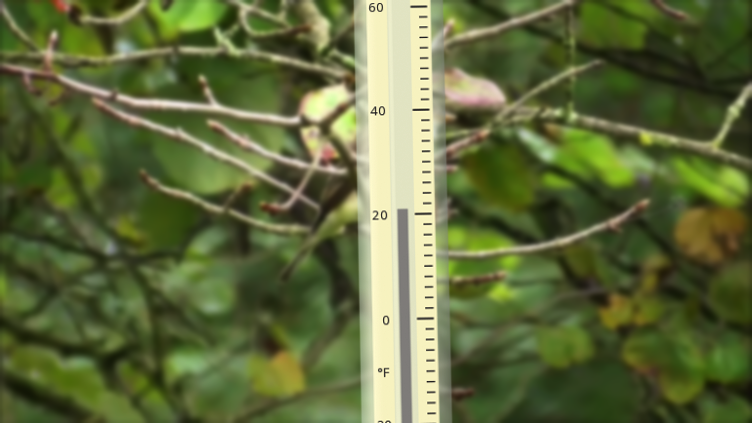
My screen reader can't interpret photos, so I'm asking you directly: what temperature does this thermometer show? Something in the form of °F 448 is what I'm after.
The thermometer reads °F 21
